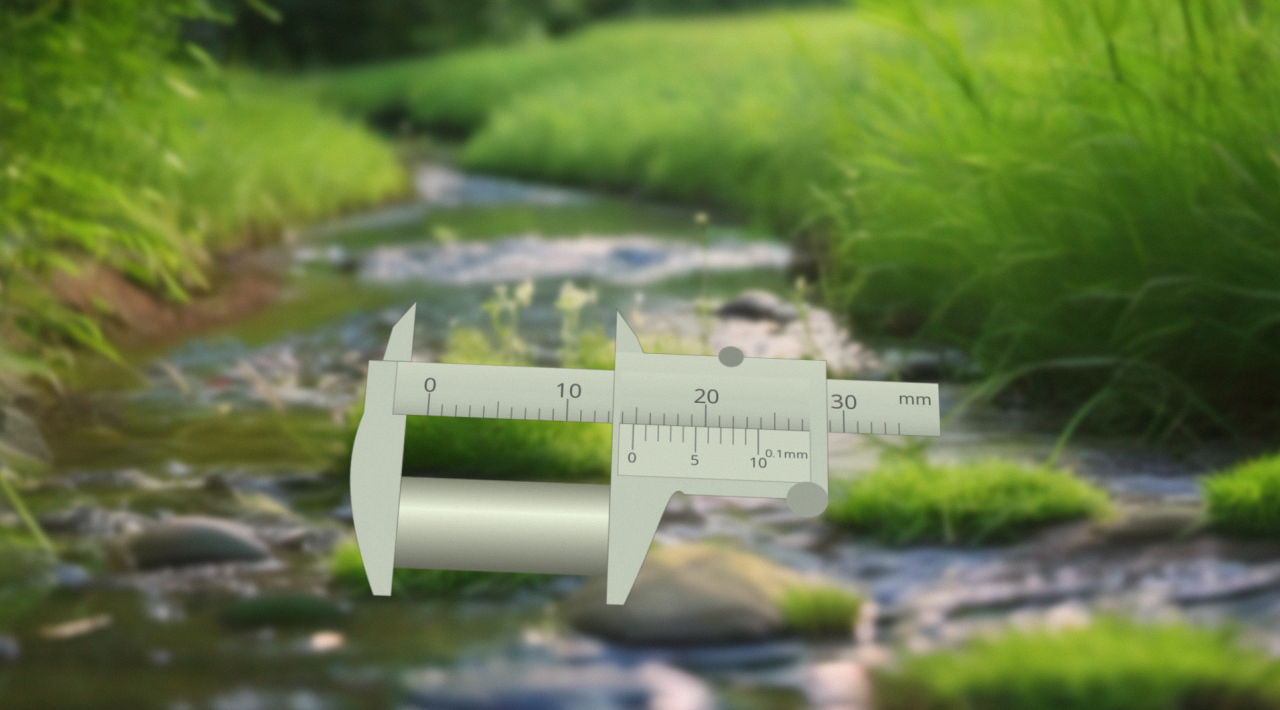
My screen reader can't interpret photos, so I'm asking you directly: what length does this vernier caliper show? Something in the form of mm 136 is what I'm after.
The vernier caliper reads mm 14.8
